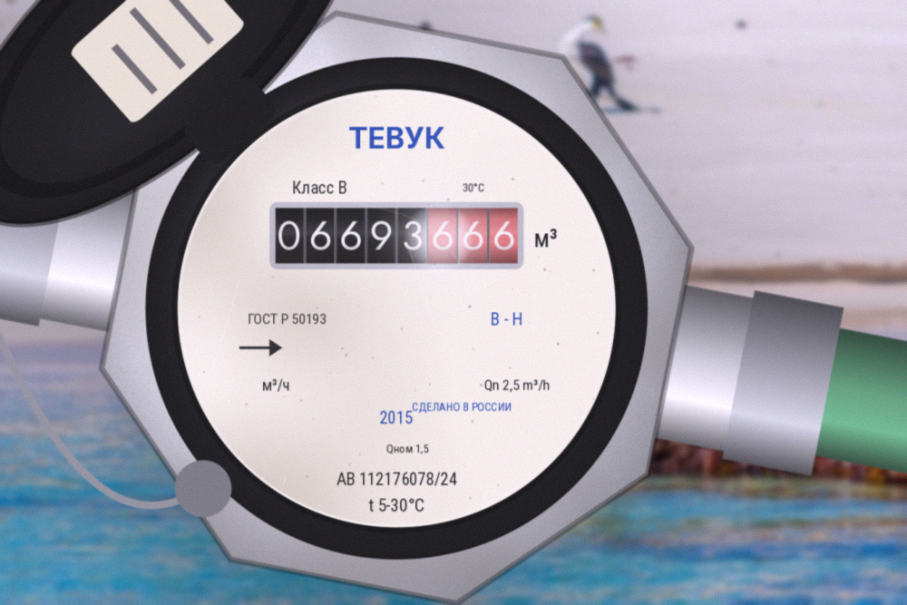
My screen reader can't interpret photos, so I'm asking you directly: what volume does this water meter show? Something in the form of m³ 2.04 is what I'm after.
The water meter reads m³ 6693.666
